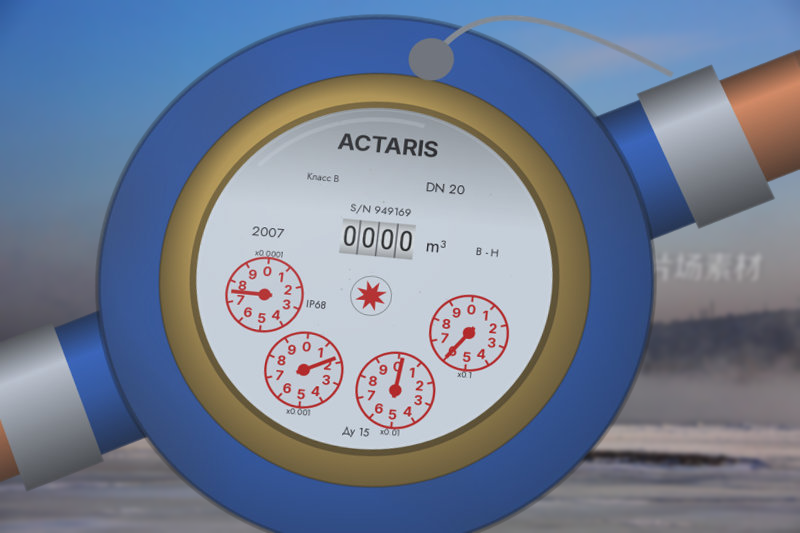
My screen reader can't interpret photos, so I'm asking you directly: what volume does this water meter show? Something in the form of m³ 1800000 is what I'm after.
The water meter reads m³ 0.6017
